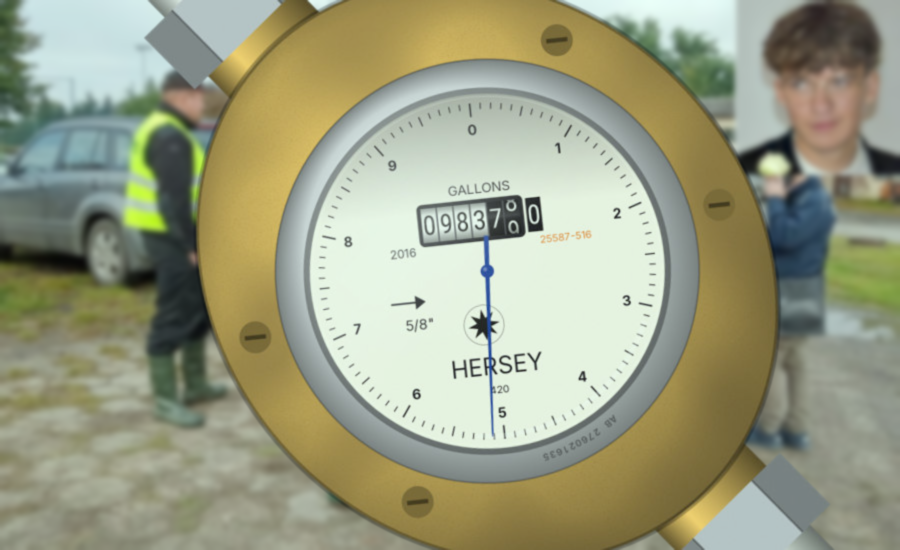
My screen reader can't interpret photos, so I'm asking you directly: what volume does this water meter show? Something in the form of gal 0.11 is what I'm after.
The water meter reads gal 983785.1
